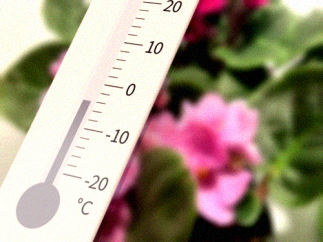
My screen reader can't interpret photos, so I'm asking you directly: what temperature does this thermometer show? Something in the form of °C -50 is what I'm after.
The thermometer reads °C -4
